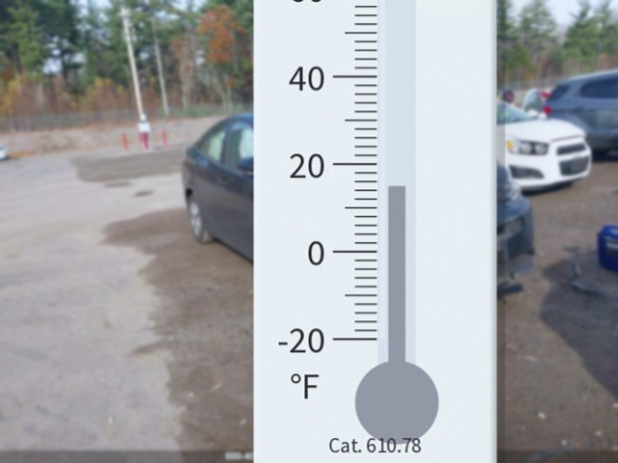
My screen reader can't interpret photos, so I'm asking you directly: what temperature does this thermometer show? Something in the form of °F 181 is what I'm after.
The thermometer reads °F 15
